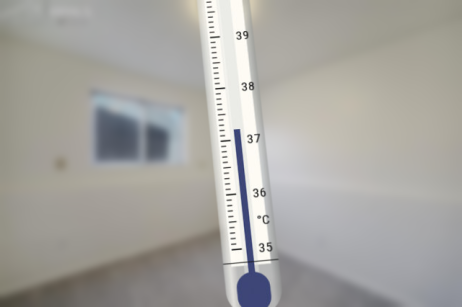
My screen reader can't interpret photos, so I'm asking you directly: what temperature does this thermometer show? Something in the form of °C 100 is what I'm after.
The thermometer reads °C 37.2
